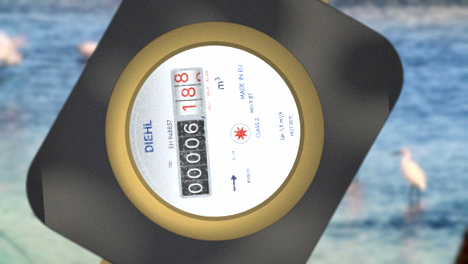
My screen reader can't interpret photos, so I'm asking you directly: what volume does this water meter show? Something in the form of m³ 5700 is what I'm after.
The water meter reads m³ 6.188
